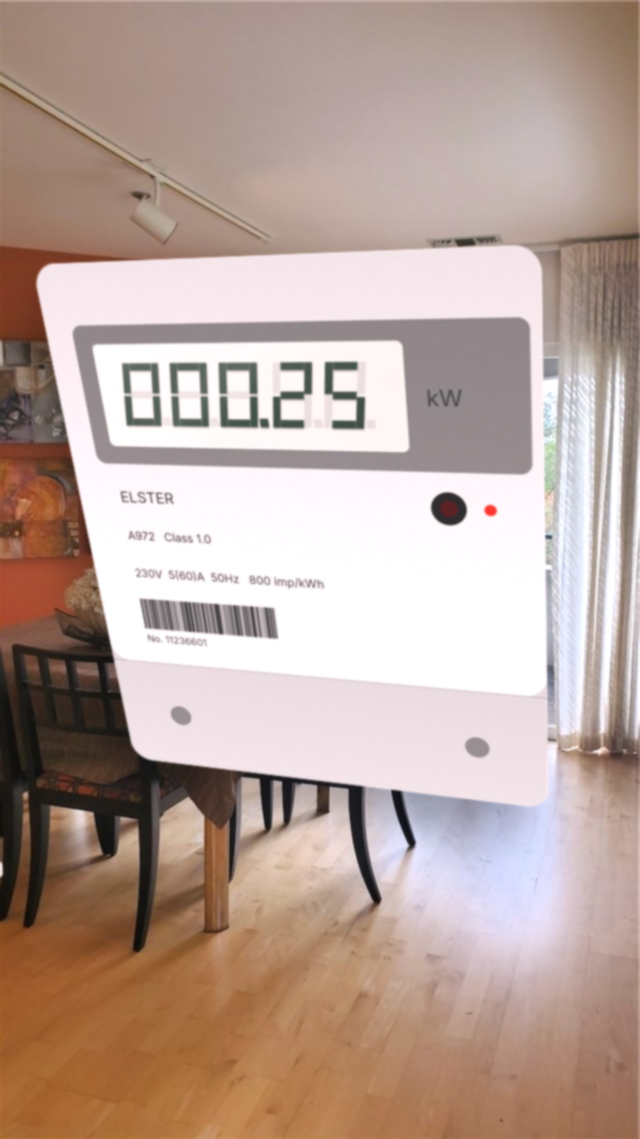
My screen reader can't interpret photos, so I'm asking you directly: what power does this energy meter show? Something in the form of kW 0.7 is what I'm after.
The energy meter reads kW 0.25
